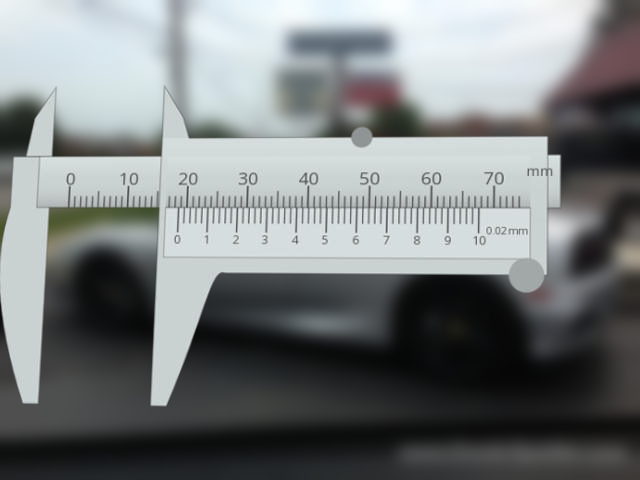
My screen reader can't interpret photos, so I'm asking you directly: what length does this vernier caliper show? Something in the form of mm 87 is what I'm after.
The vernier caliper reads mm 18.6
